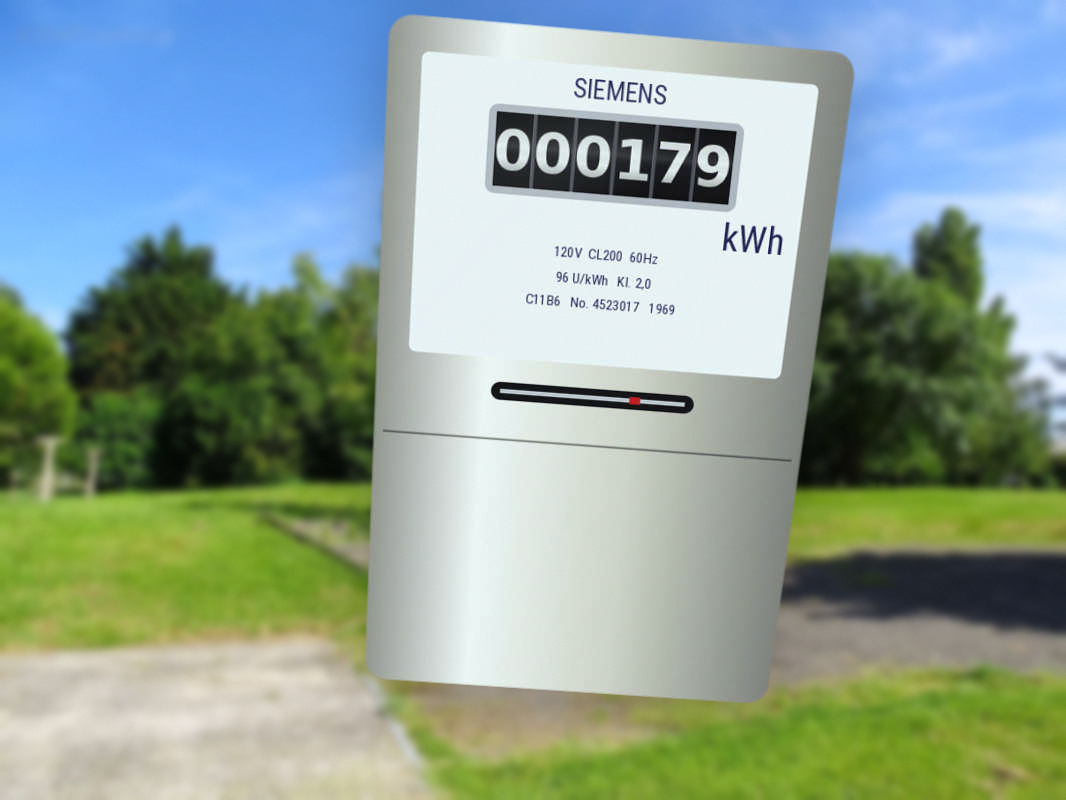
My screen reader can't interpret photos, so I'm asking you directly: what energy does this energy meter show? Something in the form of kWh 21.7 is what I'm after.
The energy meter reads kWh 179
